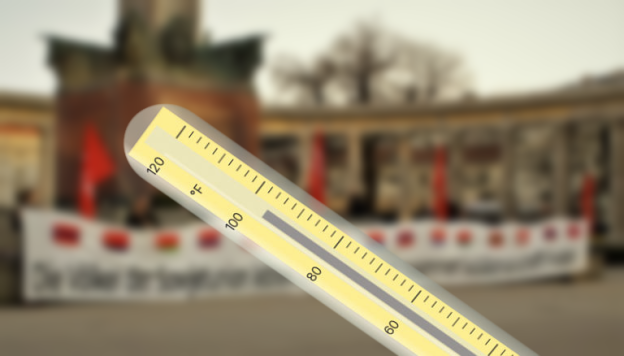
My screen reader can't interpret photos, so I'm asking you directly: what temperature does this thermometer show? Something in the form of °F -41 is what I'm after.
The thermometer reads °F 96
